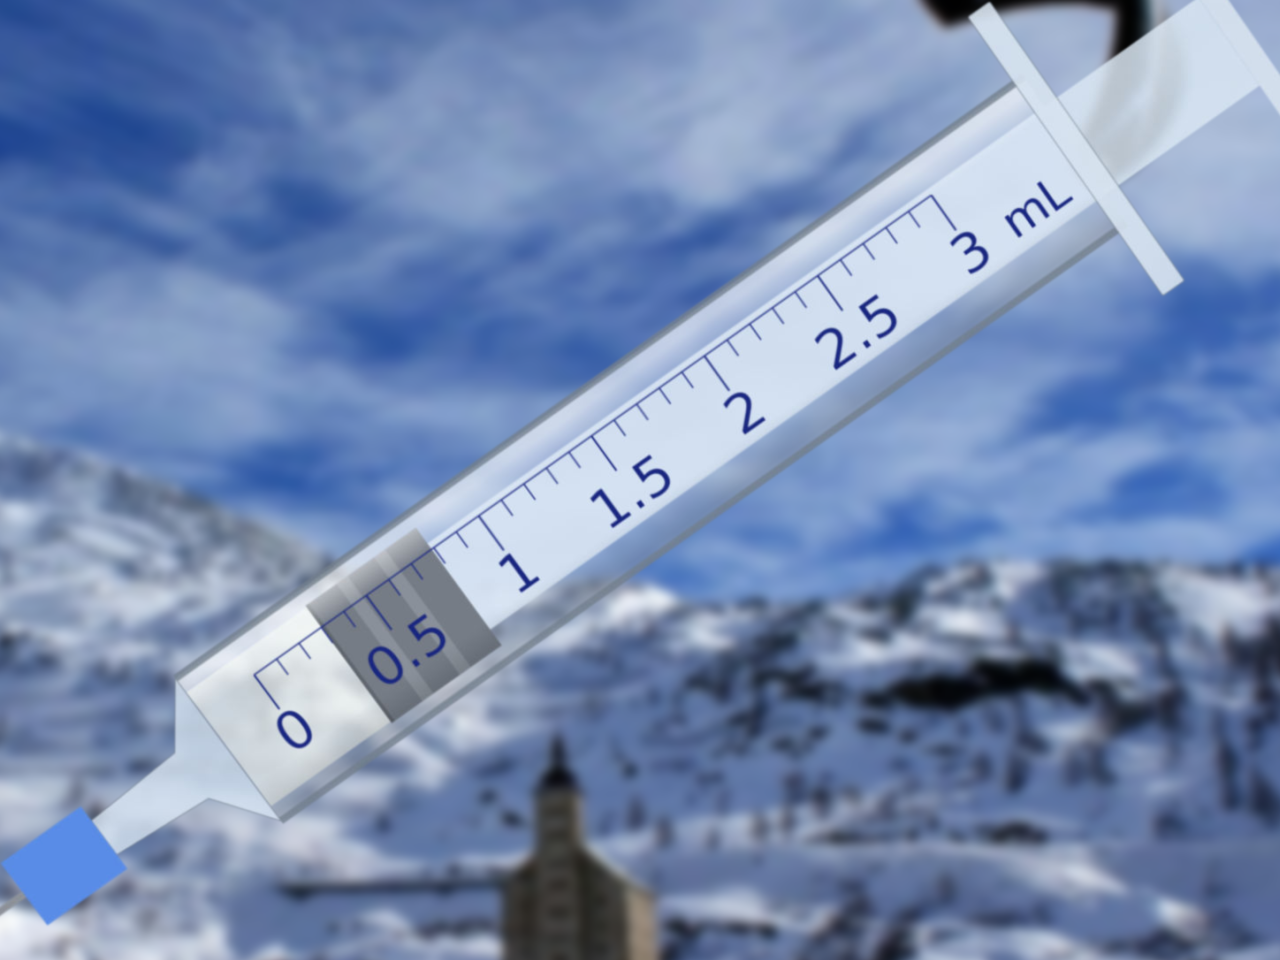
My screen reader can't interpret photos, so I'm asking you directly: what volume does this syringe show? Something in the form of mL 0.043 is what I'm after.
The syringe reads mL 0.3
